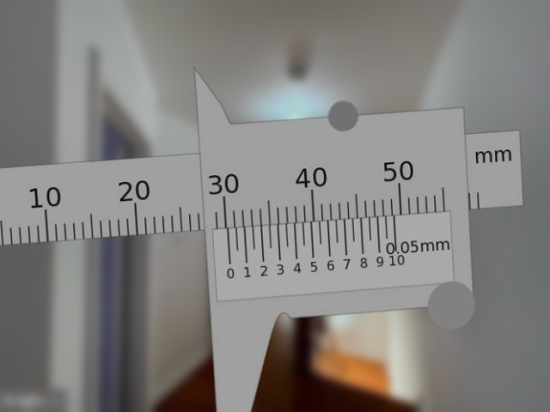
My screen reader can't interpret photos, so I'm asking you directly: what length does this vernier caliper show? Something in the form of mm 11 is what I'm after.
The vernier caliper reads mm 30.2
